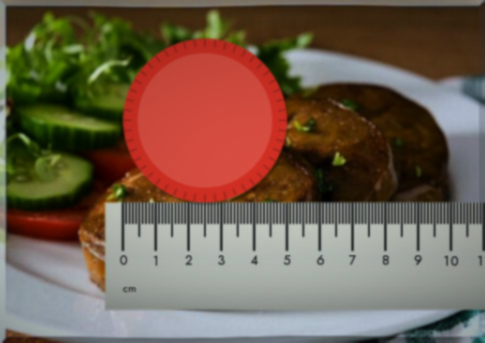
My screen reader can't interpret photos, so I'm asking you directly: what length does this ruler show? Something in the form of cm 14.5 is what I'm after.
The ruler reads cm 5
